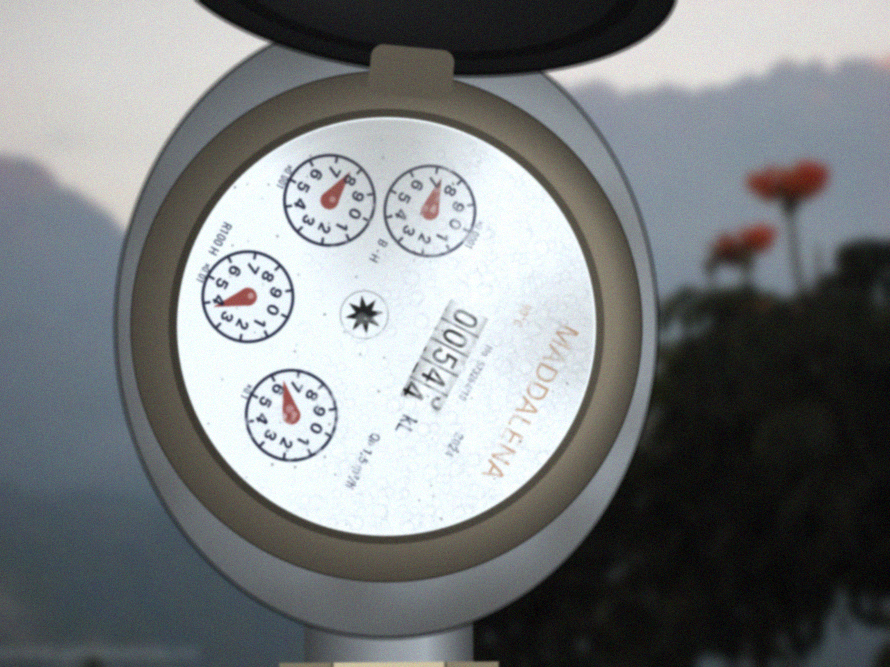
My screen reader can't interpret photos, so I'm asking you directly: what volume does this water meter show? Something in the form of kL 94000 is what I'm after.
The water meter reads kL 543.6377
